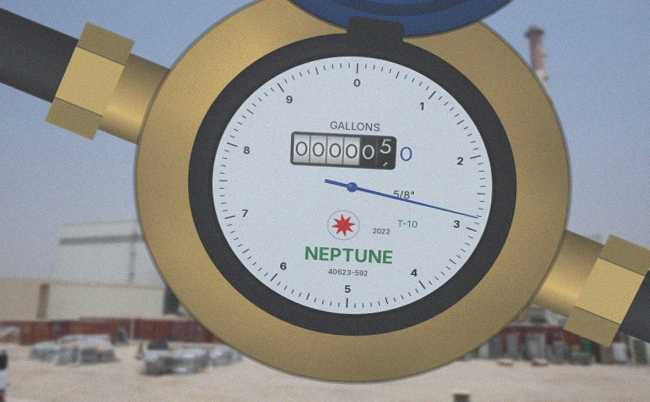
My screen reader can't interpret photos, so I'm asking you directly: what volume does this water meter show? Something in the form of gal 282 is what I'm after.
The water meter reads gal 52.8
